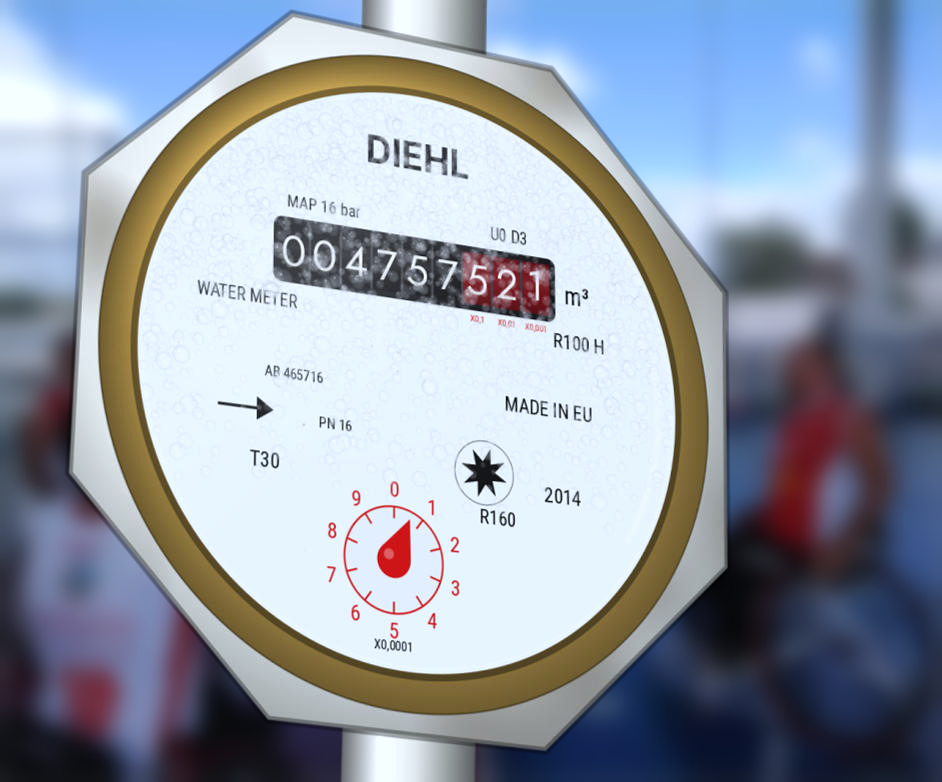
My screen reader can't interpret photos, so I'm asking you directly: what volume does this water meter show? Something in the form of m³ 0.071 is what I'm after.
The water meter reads m³ 4757.5210
